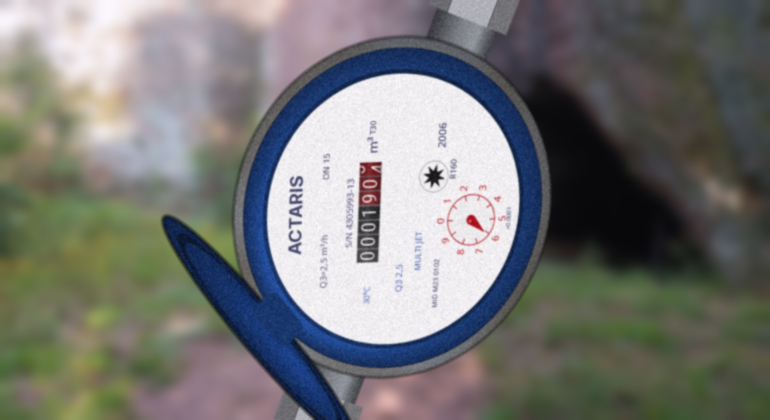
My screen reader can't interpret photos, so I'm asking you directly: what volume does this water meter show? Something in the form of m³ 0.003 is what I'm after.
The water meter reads m³ 1.9036
